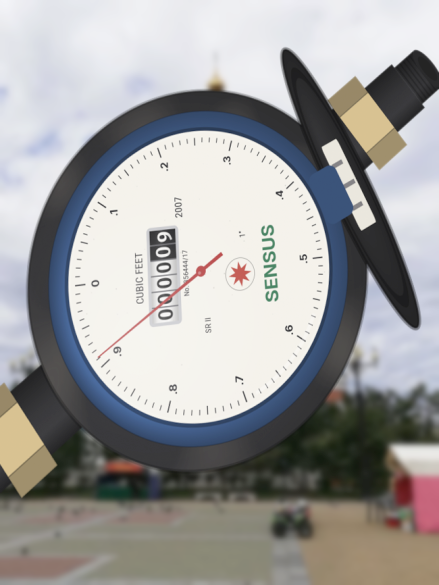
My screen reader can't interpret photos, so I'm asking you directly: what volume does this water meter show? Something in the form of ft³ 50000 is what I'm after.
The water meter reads ft³ 8.91
